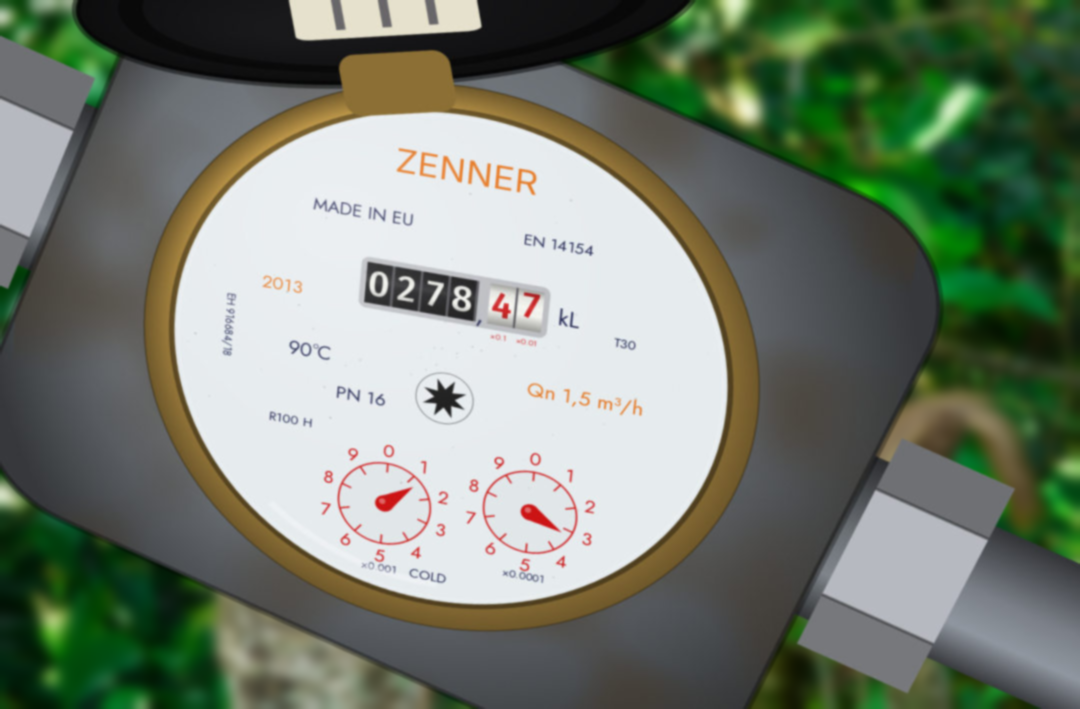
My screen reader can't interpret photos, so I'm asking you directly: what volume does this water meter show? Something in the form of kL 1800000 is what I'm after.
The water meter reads kL 278.4713
